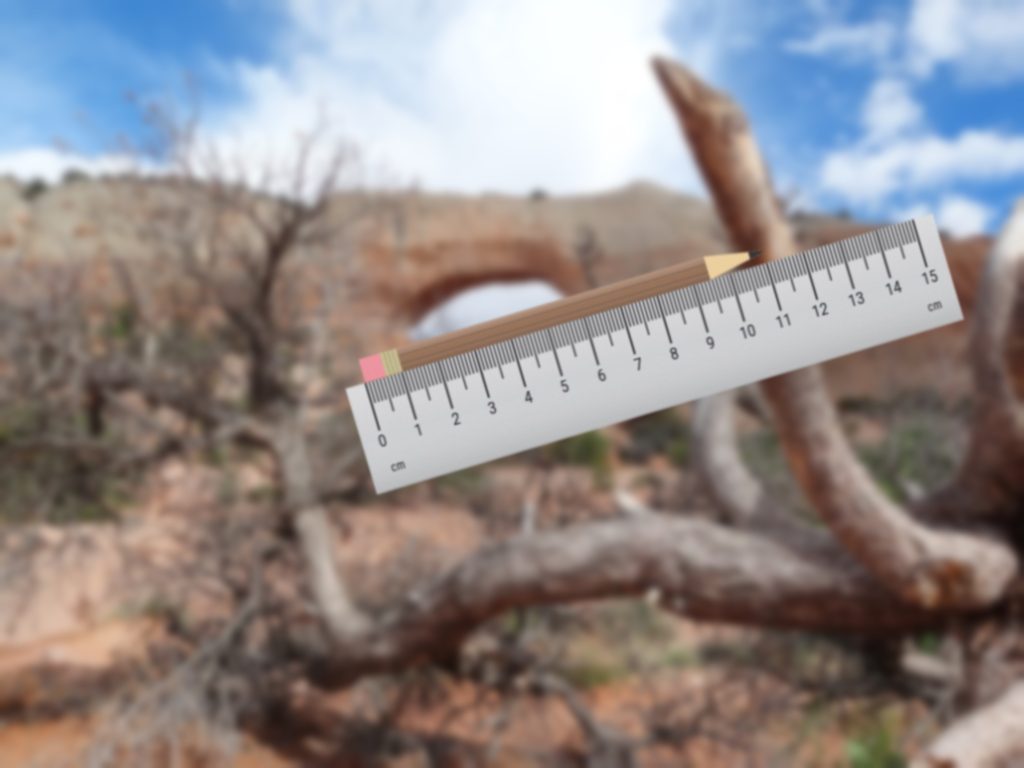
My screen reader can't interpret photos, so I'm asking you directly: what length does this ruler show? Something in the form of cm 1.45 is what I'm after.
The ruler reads cm 11
